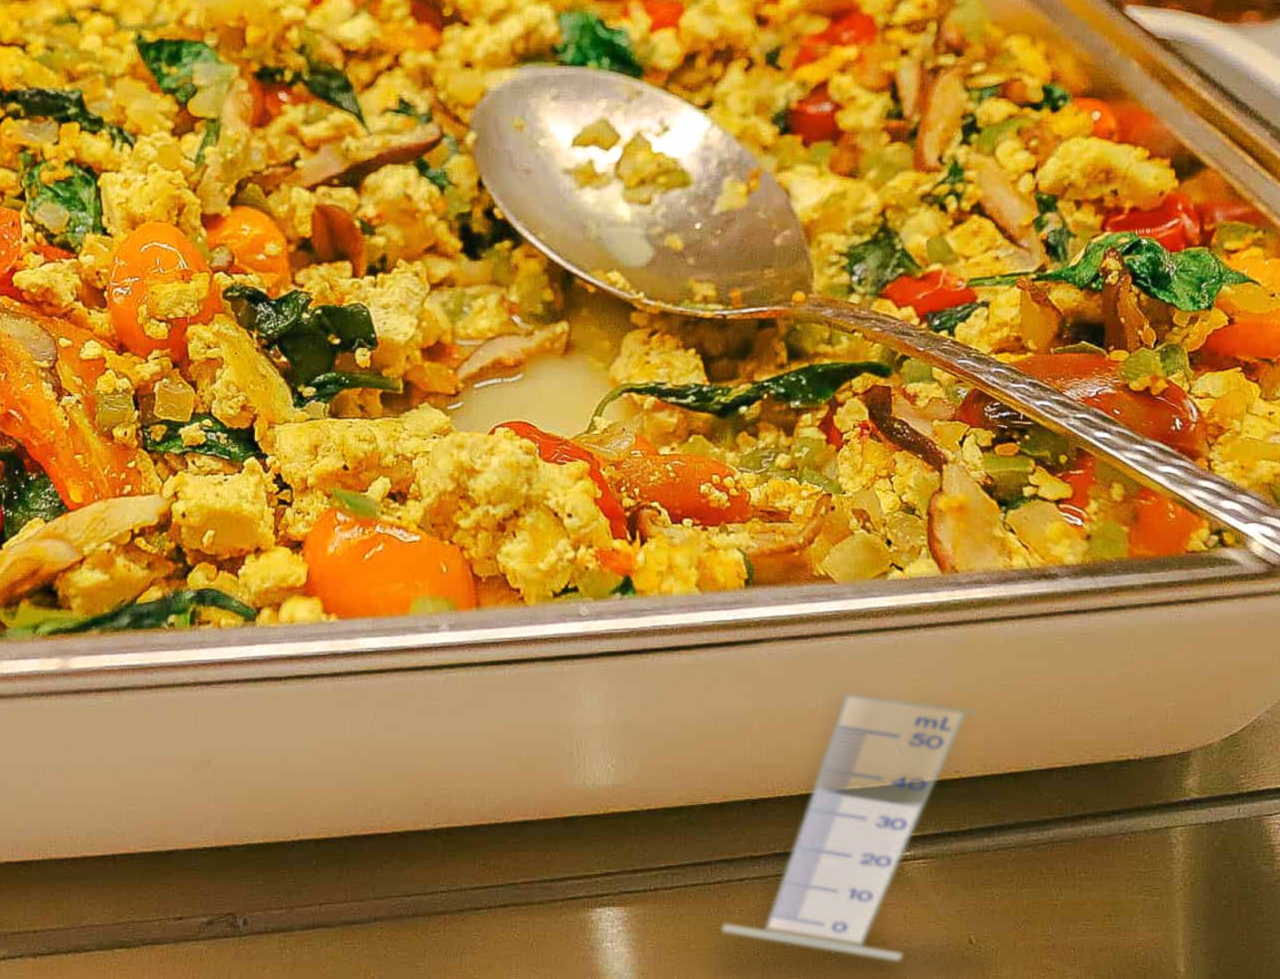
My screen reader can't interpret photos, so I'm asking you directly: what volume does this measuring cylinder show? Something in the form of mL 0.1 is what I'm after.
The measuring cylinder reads mL 35
